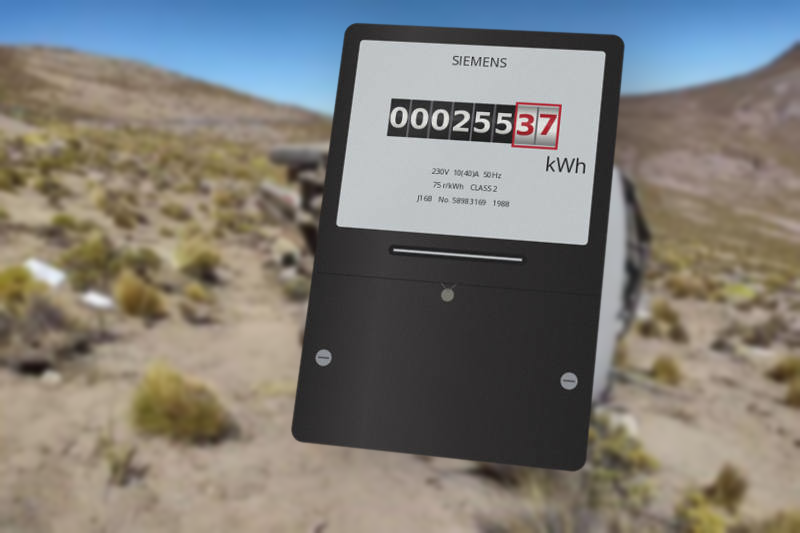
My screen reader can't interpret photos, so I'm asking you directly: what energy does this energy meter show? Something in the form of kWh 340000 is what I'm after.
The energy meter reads kWh 255.37
